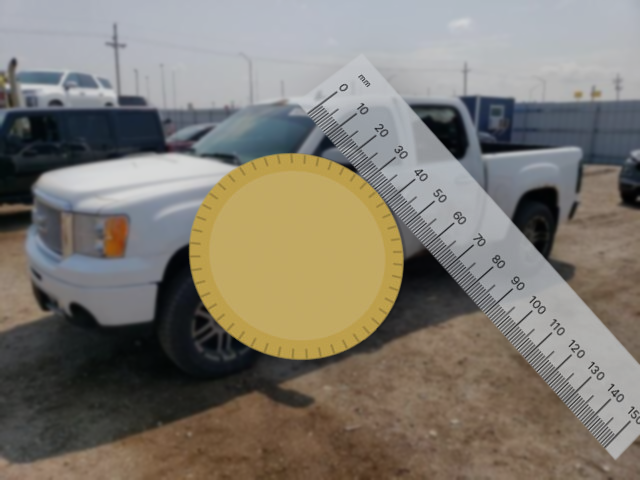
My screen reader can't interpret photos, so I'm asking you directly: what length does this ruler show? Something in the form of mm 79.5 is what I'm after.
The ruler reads mm 70
